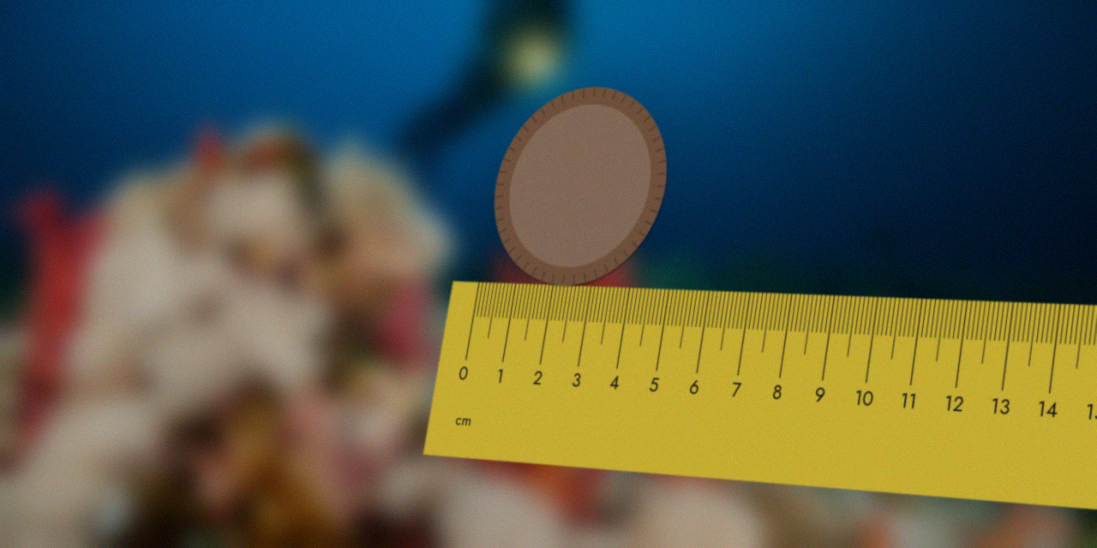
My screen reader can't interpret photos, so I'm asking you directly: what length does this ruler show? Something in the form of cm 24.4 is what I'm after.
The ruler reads cm 4.5
